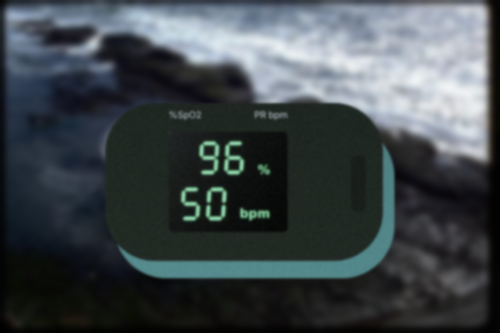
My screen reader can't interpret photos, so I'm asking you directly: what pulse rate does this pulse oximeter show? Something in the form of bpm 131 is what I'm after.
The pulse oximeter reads bpm 50
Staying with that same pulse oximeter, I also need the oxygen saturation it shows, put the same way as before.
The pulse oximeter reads % 96
